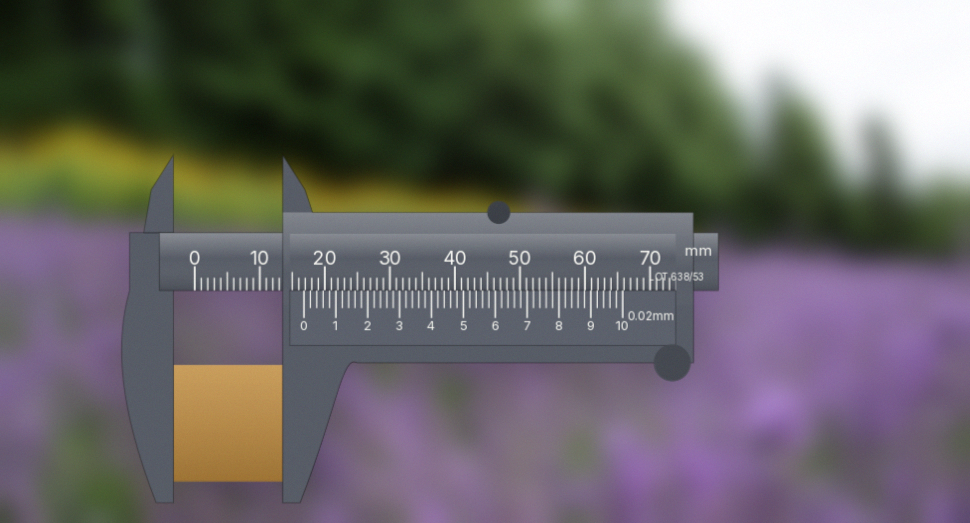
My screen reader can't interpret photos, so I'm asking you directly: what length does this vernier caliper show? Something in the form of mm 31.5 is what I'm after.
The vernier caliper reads mm 16.8
